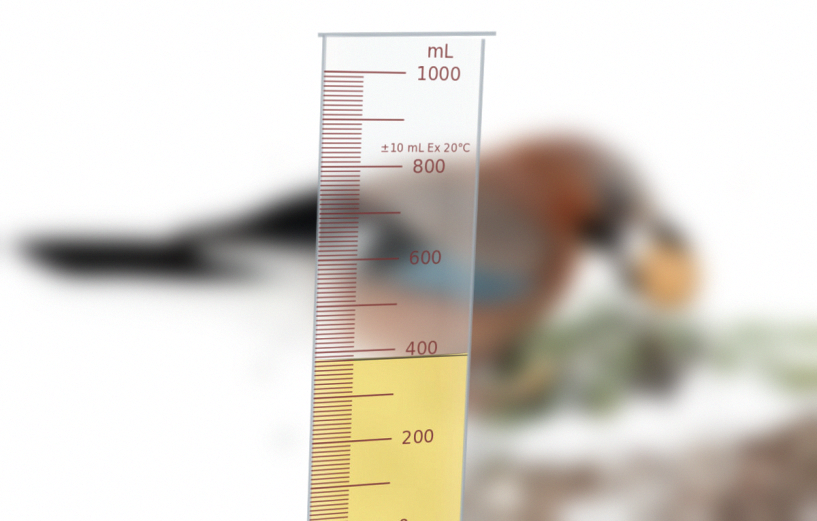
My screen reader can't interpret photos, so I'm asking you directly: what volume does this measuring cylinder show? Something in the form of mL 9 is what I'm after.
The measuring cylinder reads mL 380
